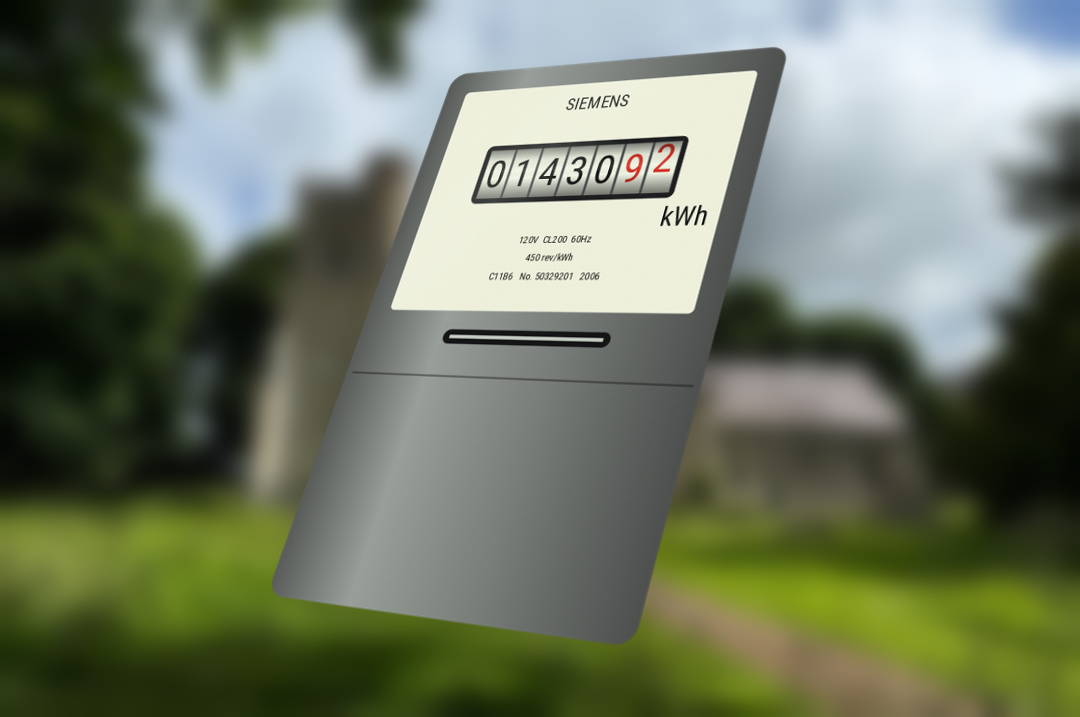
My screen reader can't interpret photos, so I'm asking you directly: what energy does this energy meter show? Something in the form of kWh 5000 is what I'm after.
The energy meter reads kWh 1430.92
